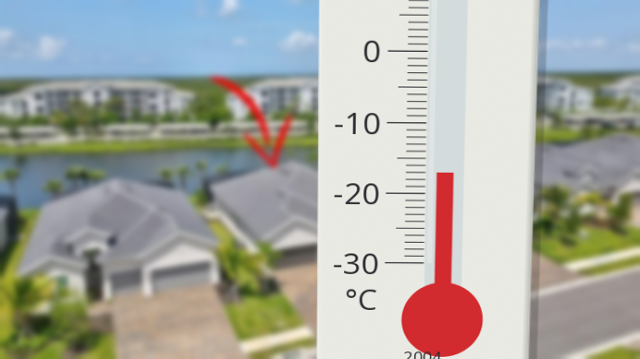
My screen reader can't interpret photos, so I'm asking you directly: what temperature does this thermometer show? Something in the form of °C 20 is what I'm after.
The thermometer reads °C -17
